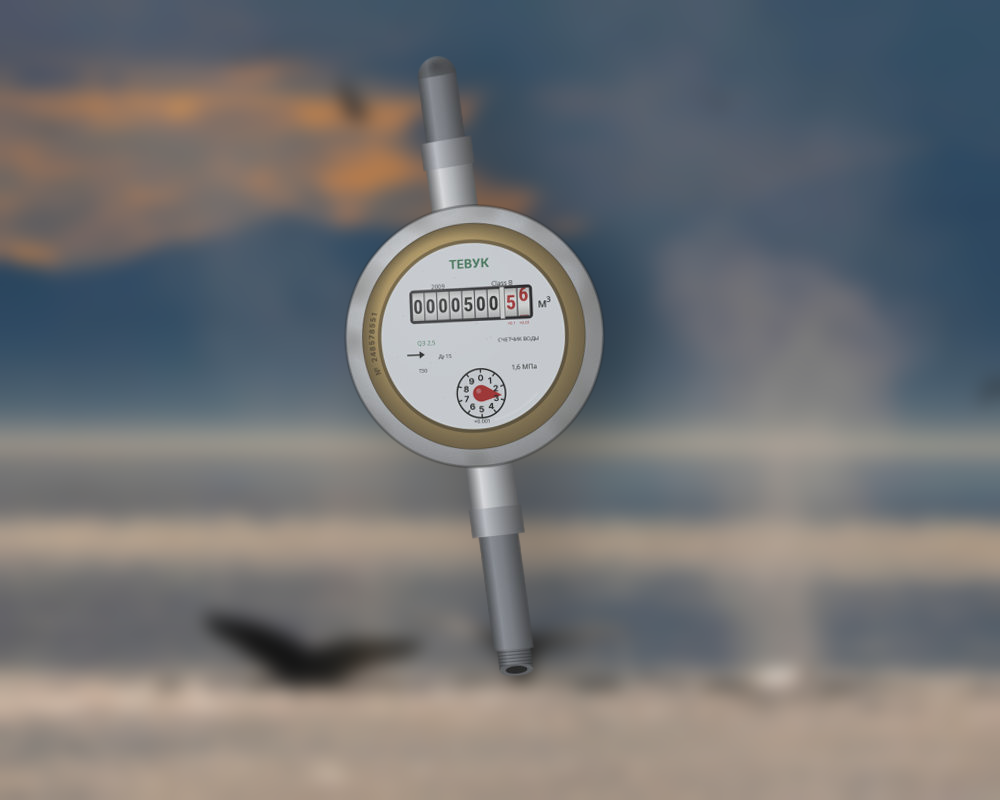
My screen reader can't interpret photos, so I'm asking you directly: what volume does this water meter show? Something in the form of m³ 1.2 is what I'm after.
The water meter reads m³ 500.562
